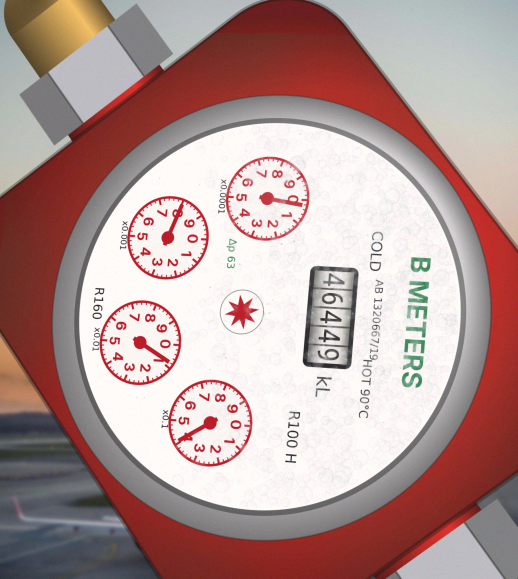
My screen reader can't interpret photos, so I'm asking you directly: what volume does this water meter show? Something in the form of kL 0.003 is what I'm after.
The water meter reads kL 46449.4080
